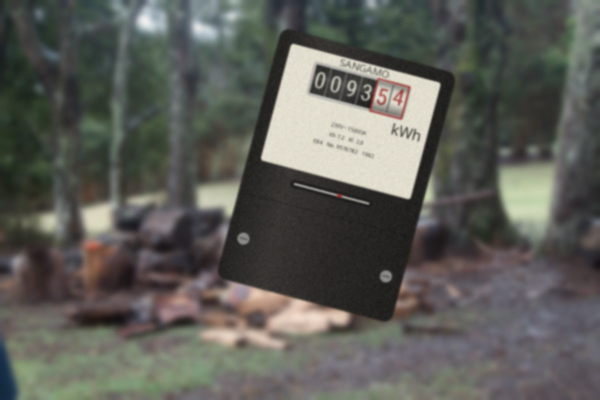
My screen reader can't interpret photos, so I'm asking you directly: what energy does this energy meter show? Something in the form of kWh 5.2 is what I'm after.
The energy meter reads kWh 93.54
